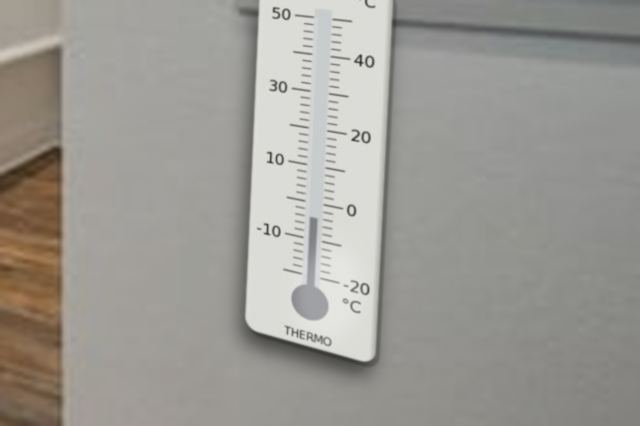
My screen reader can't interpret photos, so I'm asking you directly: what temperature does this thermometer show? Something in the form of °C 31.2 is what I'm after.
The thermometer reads °C -4
